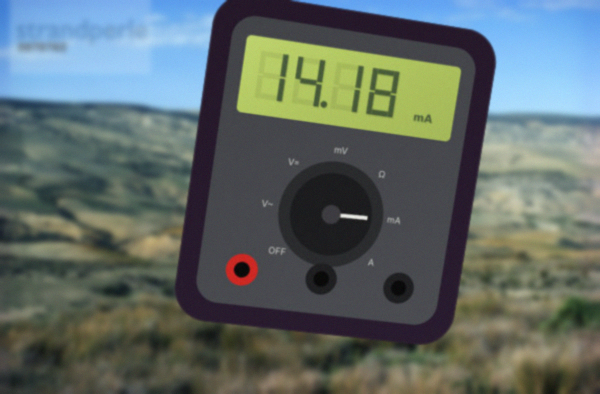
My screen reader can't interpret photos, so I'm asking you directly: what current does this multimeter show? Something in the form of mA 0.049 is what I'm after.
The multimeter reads mA 14.18
